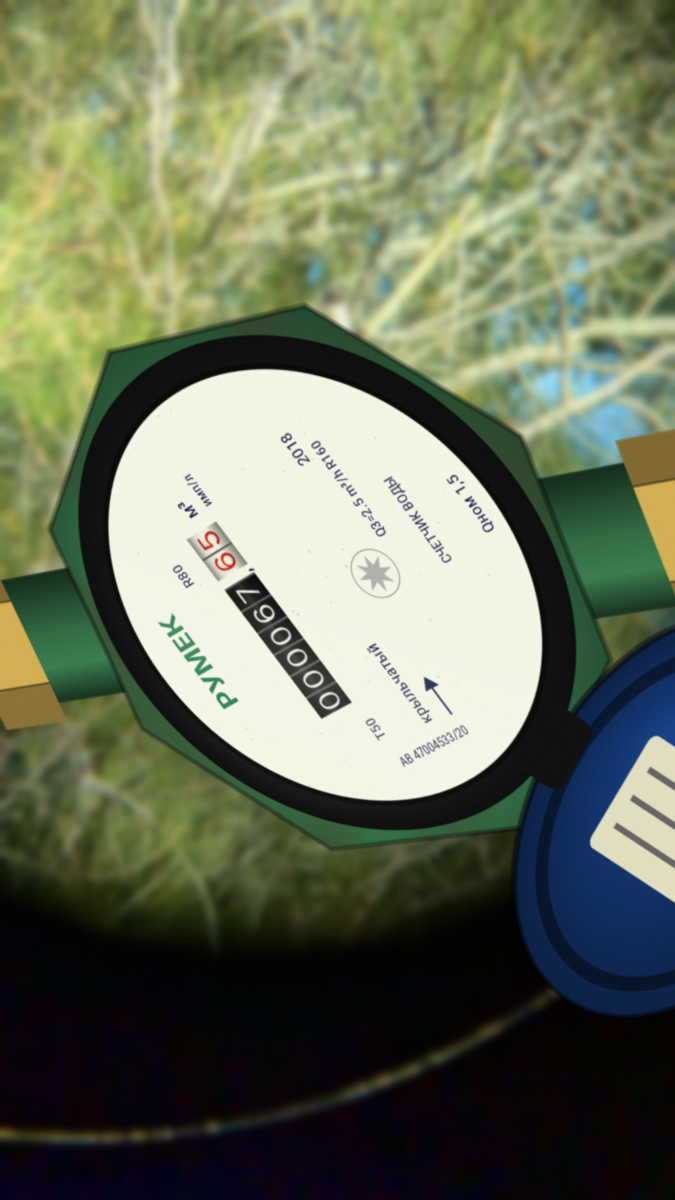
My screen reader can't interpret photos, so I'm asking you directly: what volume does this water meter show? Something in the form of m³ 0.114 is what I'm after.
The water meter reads m³ 67.65
